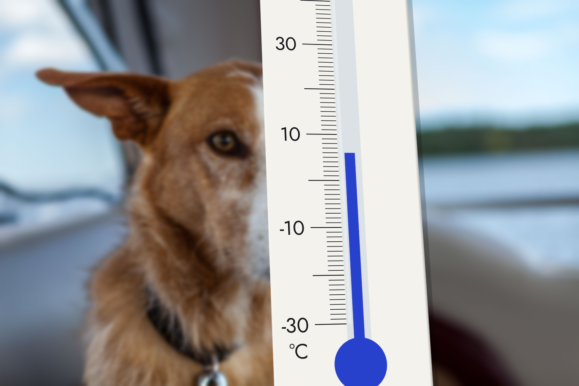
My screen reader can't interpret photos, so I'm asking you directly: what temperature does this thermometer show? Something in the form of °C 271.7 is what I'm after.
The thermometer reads °C 6
